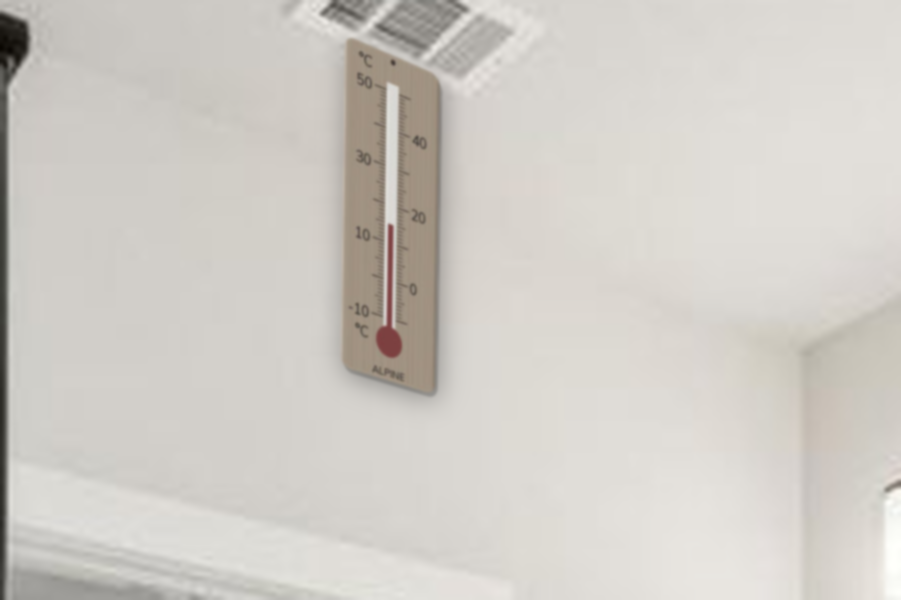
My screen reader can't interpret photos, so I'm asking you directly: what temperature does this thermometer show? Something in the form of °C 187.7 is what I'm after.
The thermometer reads °C 15
